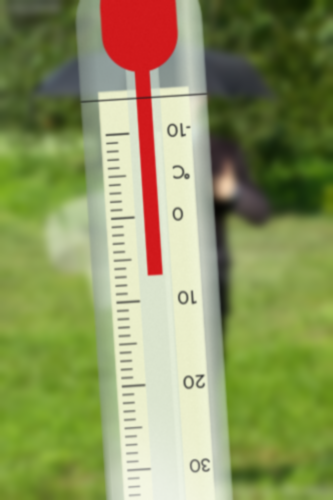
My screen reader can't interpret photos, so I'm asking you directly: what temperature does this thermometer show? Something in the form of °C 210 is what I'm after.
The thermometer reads °C 7
